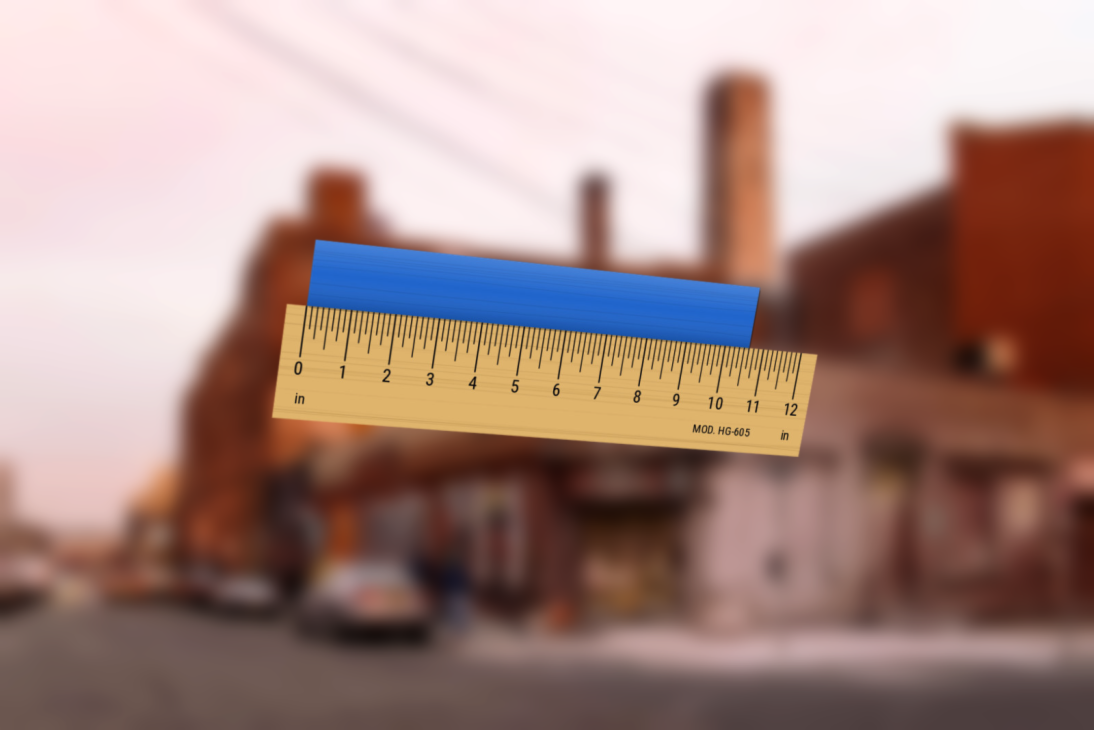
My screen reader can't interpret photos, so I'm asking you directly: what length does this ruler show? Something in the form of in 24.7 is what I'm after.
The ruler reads in 10.625
